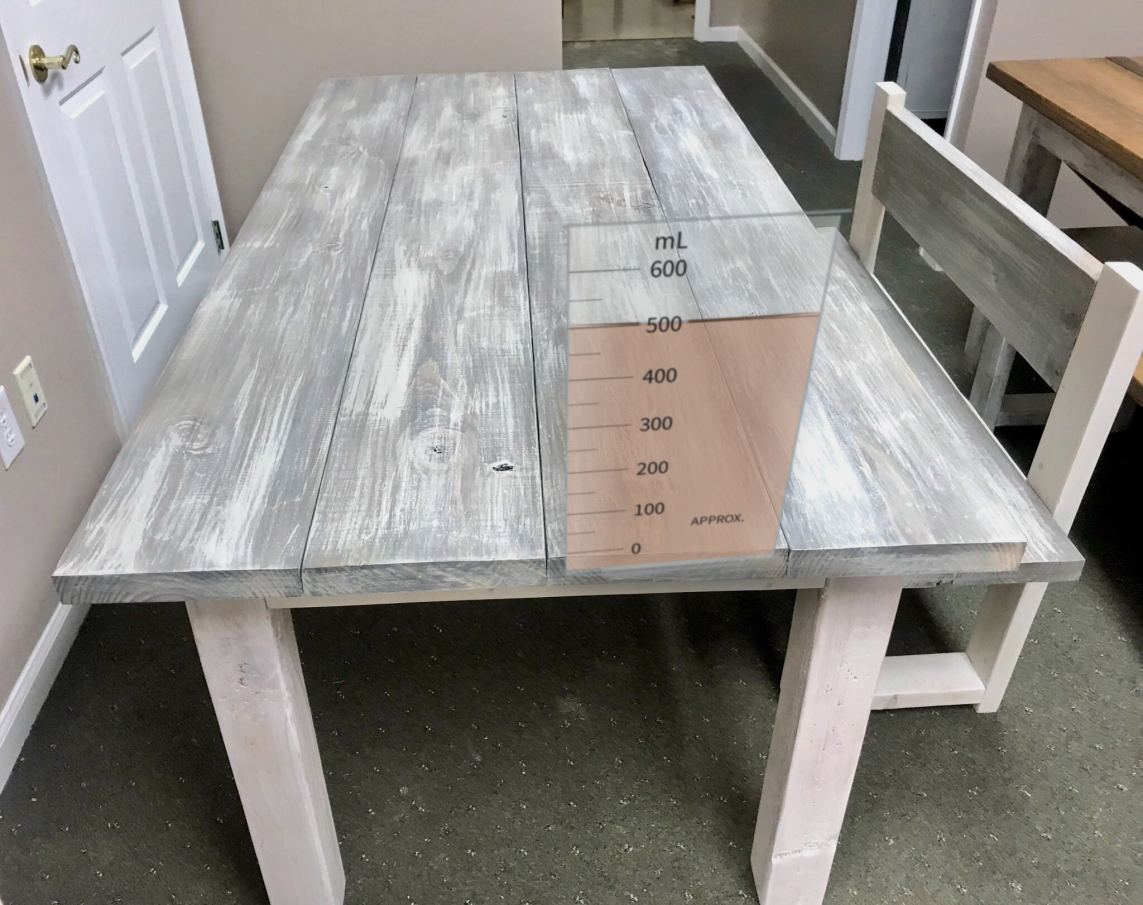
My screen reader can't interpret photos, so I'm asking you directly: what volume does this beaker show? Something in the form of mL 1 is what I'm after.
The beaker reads mL 500
